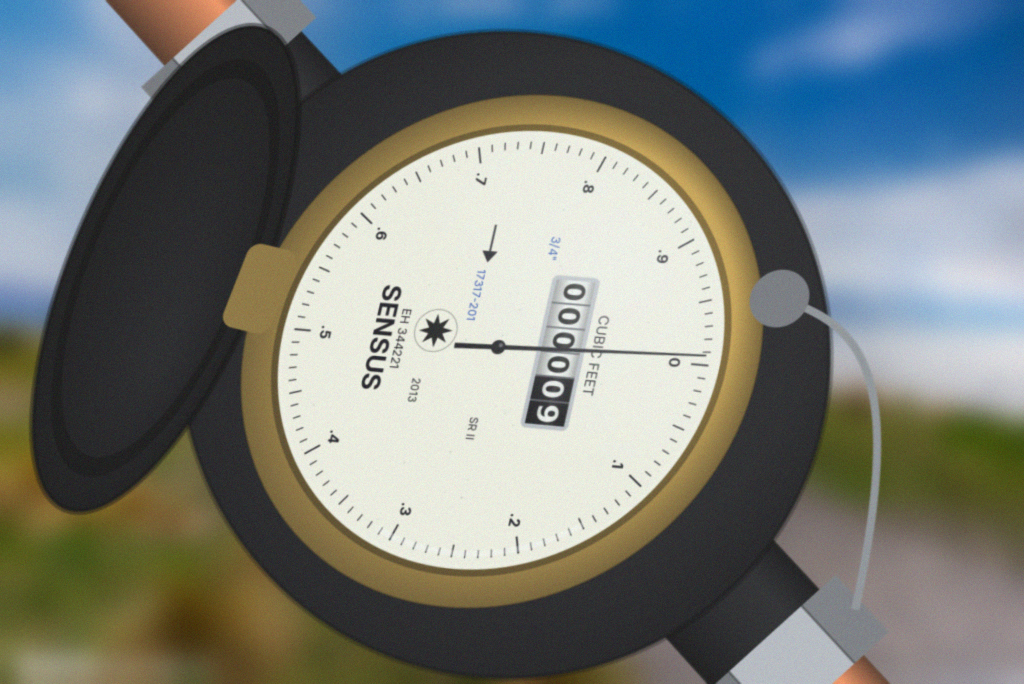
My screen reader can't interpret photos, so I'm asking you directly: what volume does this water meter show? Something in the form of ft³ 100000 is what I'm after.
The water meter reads ft³ 8.99
